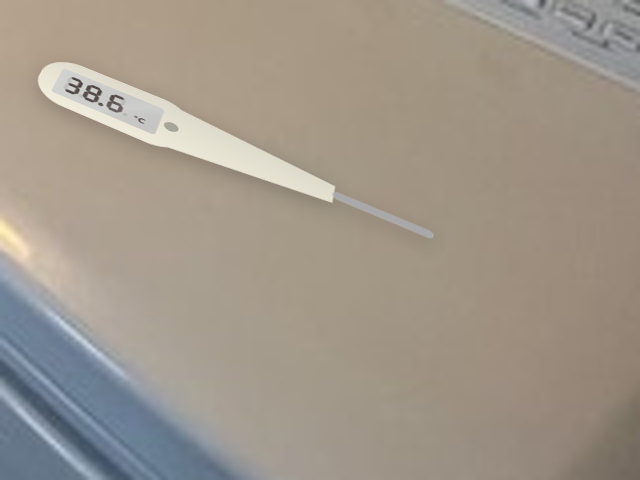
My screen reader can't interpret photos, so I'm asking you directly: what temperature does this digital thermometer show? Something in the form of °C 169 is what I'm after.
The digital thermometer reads °C 38.6
